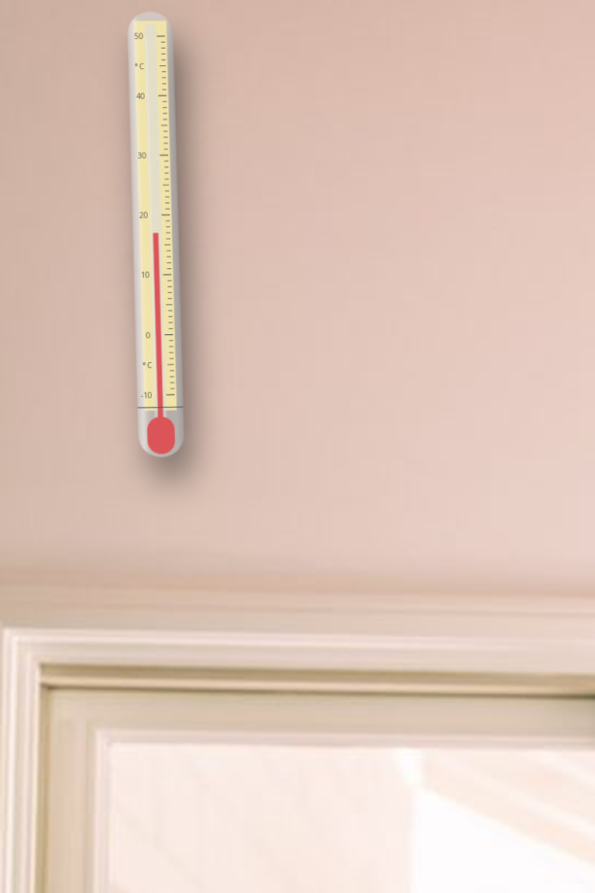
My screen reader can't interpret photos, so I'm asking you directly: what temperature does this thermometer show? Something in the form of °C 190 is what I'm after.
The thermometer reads °C 17
